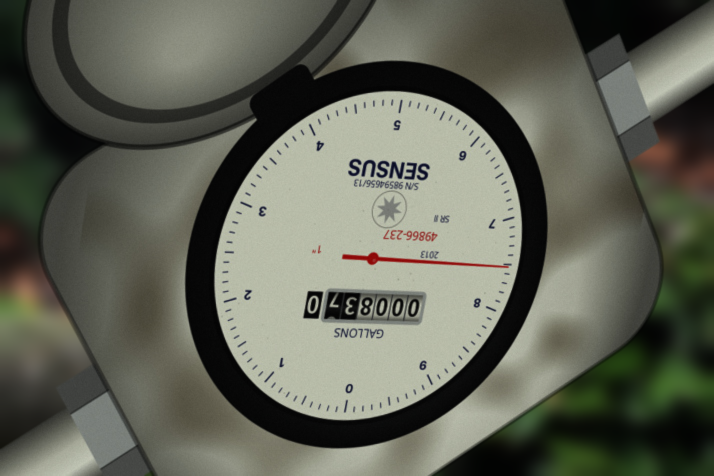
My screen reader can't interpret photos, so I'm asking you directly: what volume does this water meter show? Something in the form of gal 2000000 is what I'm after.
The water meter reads gal 8367.5
